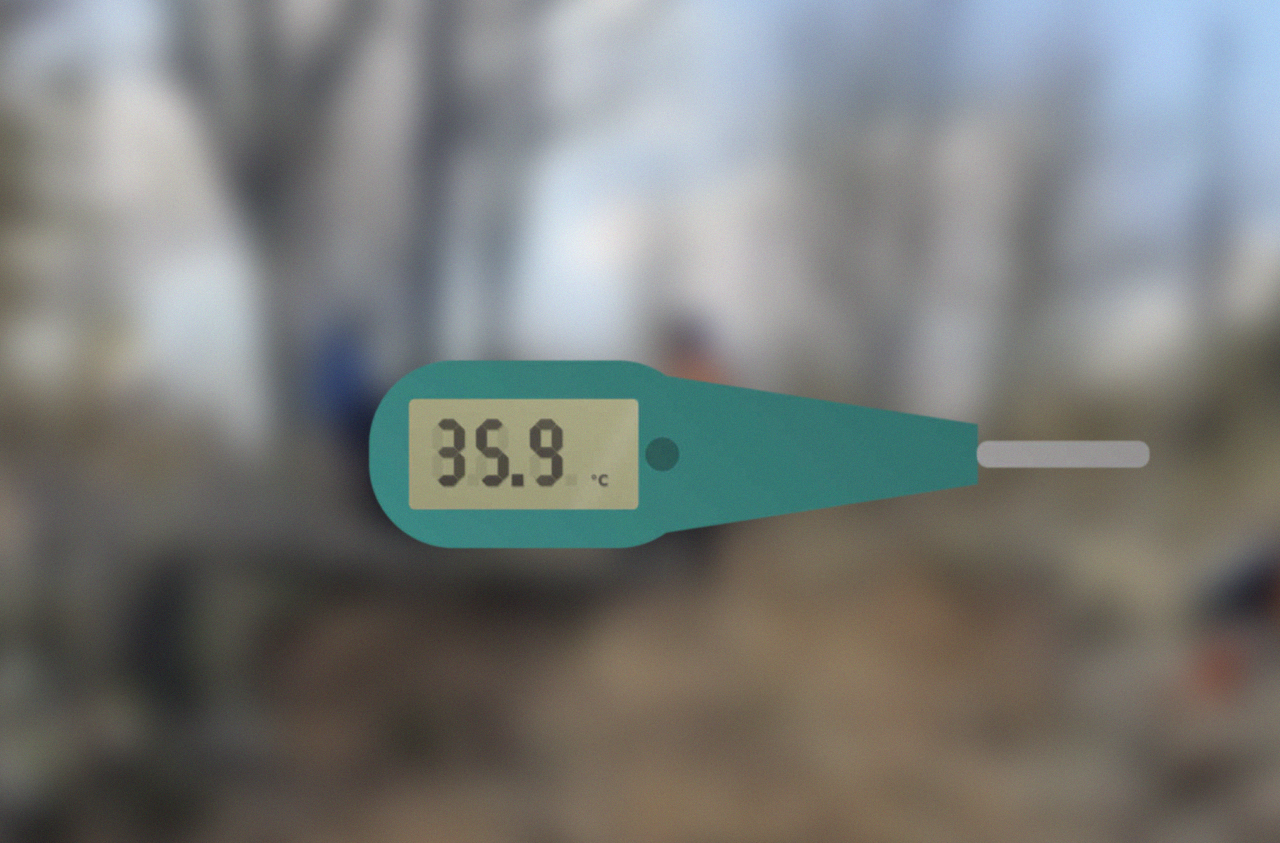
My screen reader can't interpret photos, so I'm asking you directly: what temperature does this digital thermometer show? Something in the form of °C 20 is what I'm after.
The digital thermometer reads °C 35.9
